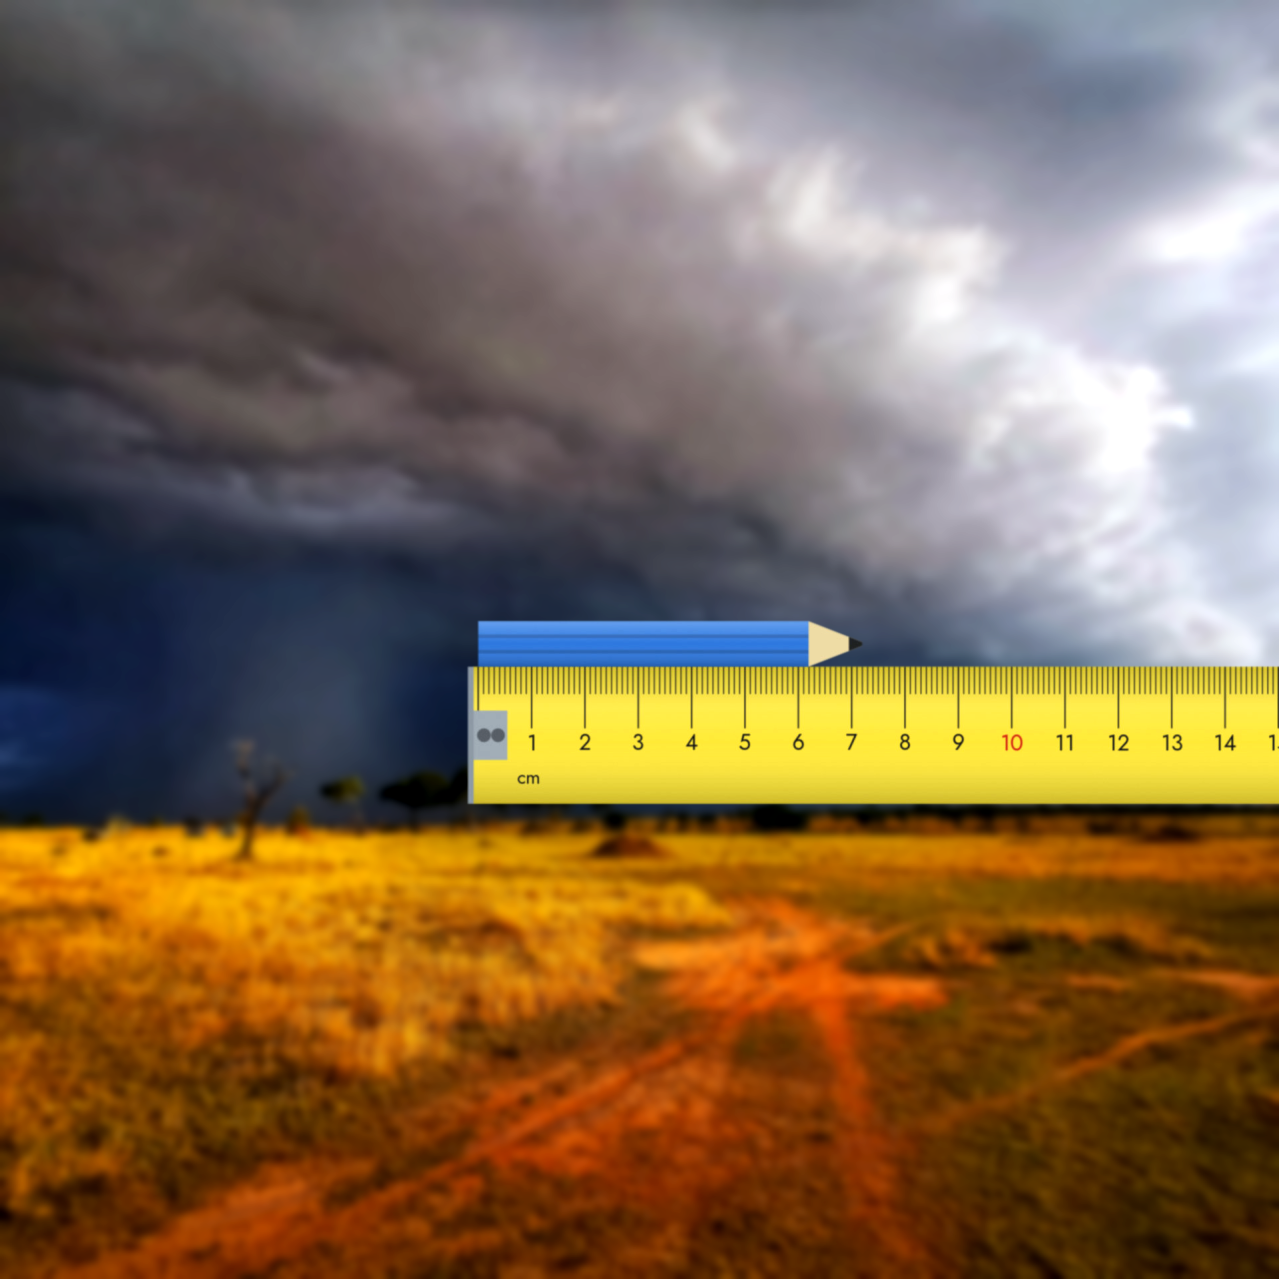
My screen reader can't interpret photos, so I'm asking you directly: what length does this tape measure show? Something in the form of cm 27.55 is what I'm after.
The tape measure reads cm 7.2
